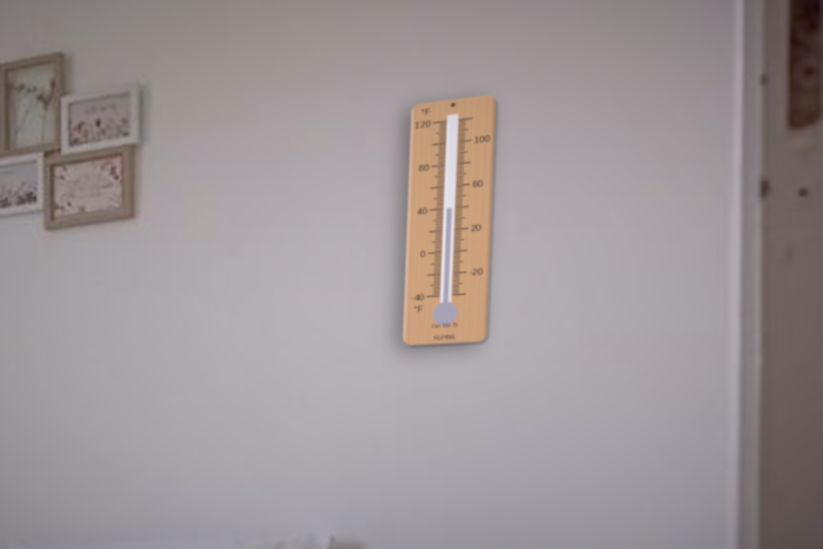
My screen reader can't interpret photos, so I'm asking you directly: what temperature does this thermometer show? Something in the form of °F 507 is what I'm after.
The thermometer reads °F 40
